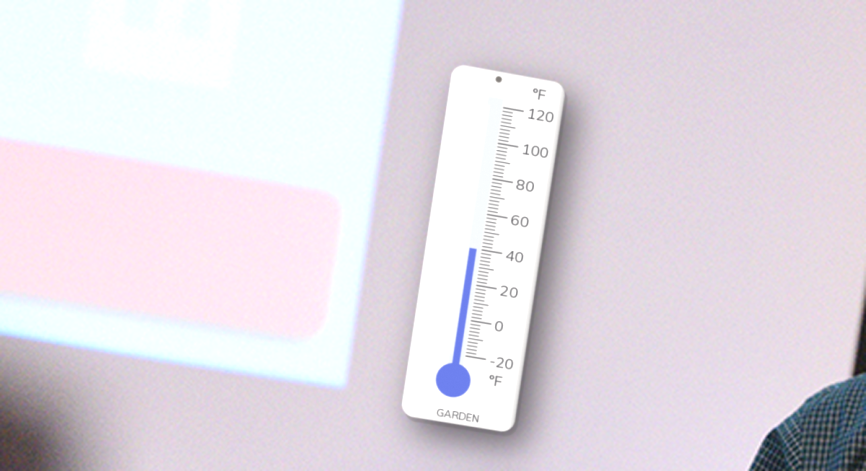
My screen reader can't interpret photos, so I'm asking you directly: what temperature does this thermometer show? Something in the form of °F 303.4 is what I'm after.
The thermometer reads °F 40
